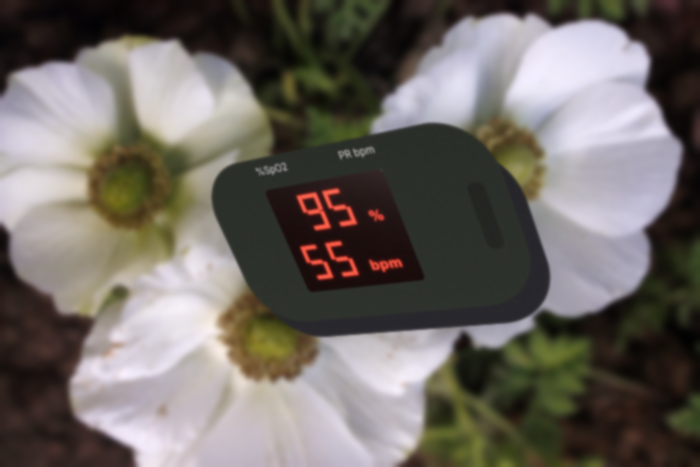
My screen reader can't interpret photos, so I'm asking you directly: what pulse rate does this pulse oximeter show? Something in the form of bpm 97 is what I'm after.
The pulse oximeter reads bpm 55
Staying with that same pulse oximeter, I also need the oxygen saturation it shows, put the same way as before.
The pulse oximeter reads % 95
